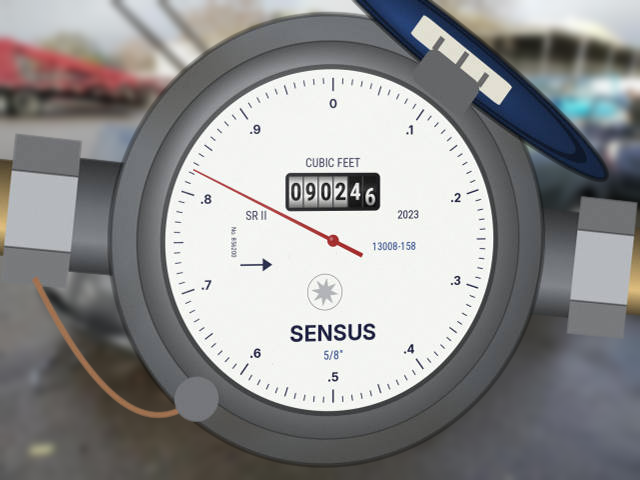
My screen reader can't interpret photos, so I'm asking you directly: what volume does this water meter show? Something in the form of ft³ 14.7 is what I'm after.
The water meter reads ft³ 90245.82
